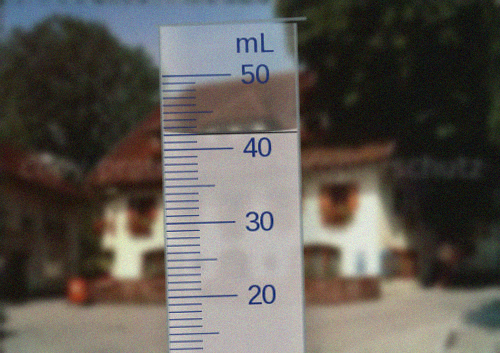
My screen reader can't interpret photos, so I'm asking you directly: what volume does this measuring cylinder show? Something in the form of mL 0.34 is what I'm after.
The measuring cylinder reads mL 42
